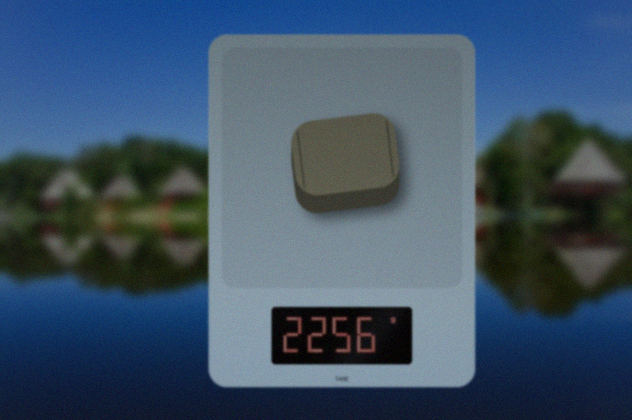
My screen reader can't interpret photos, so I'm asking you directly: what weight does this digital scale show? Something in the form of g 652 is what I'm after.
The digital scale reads g 2256
